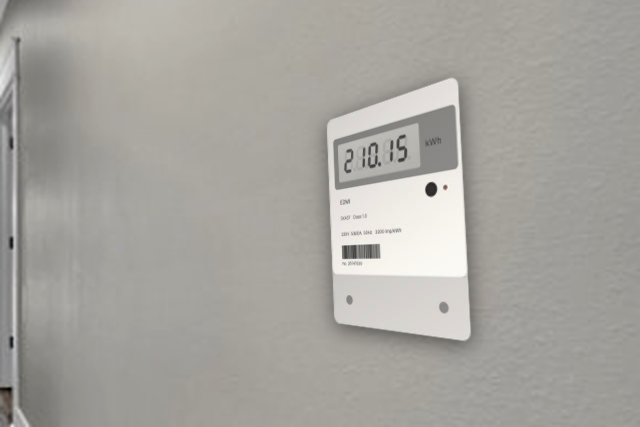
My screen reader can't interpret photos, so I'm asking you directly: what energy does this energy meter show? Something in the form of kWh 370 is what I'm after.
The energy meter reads kWh 210.15
